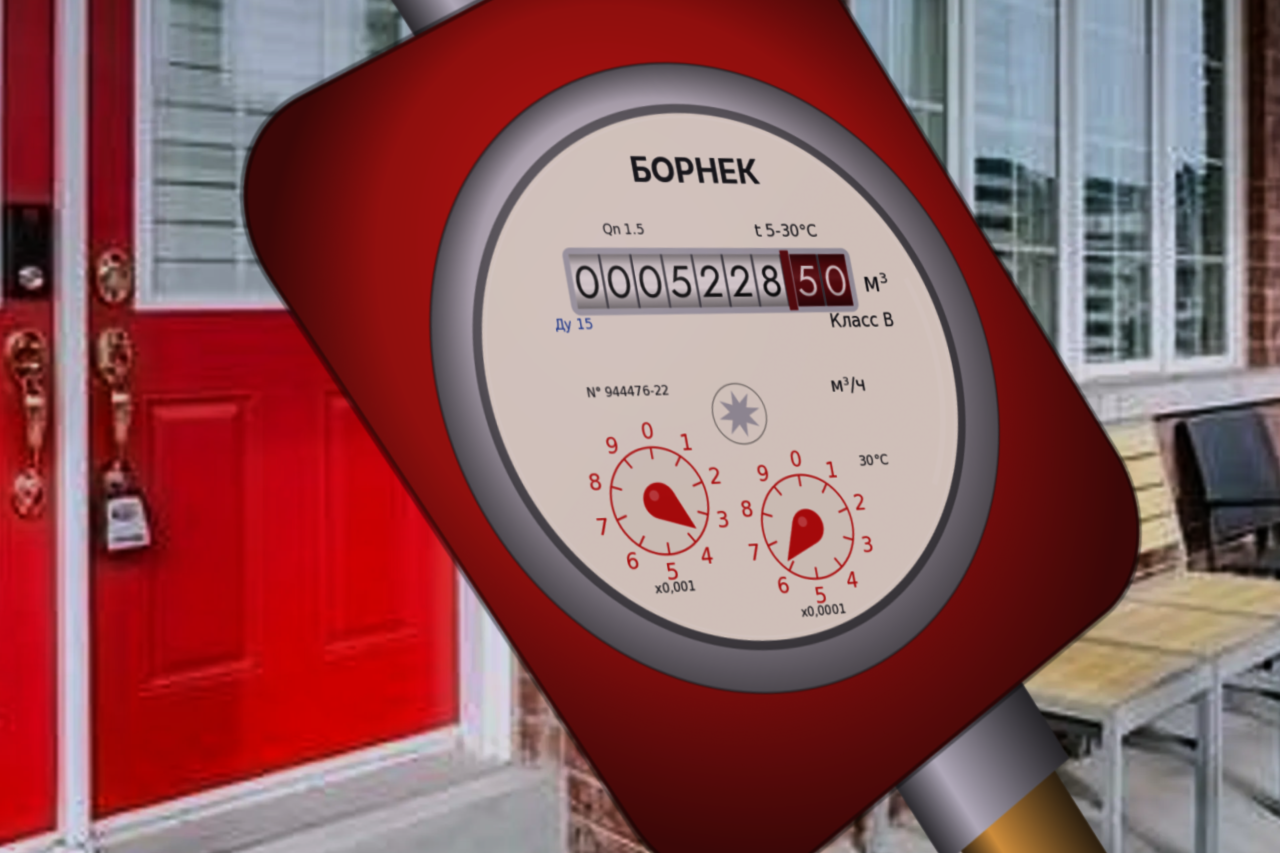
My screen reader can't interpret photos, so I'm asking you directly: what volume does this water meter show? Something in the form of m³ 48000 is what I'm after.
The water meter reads m³ 5228.5036
